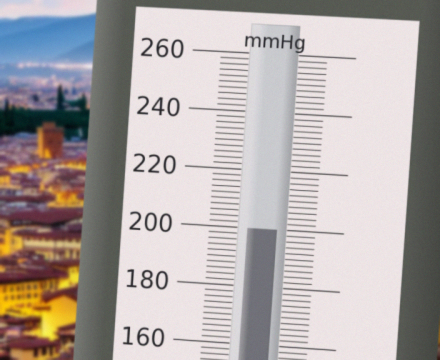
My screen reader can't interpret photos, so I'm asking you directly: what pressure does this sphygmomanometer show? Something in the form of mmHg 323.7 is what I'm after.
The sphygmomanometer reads mmHg 200
